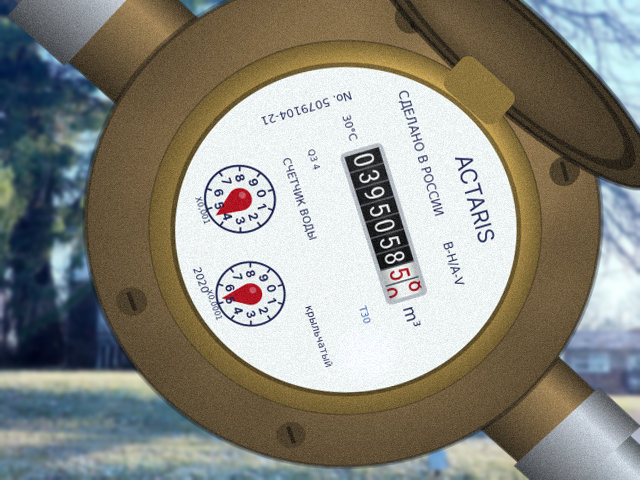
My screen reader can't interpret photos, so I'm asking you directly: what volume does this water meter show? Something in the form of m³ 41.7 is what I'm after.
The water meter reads m³ 395058.5845
